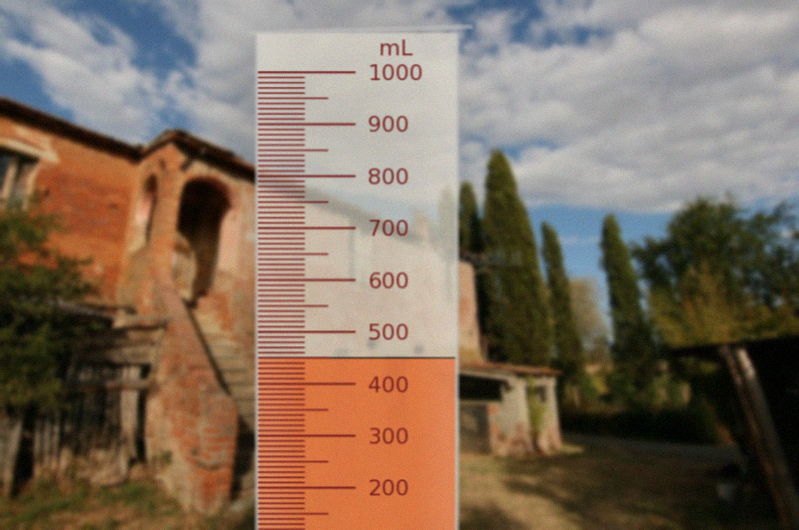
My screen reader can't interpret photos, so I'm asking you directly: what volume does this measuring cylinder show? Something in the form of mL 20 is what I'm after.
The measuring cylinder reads mL 450
